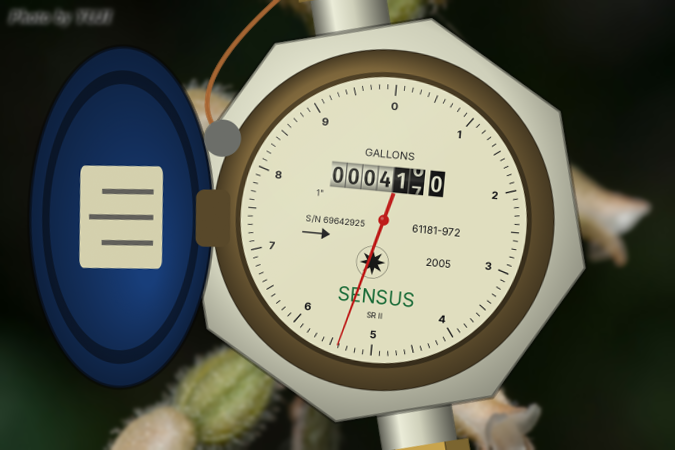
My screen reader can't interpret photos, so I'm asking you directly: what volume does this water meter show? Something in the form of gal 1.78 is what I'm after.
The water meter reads gal 4165.4
